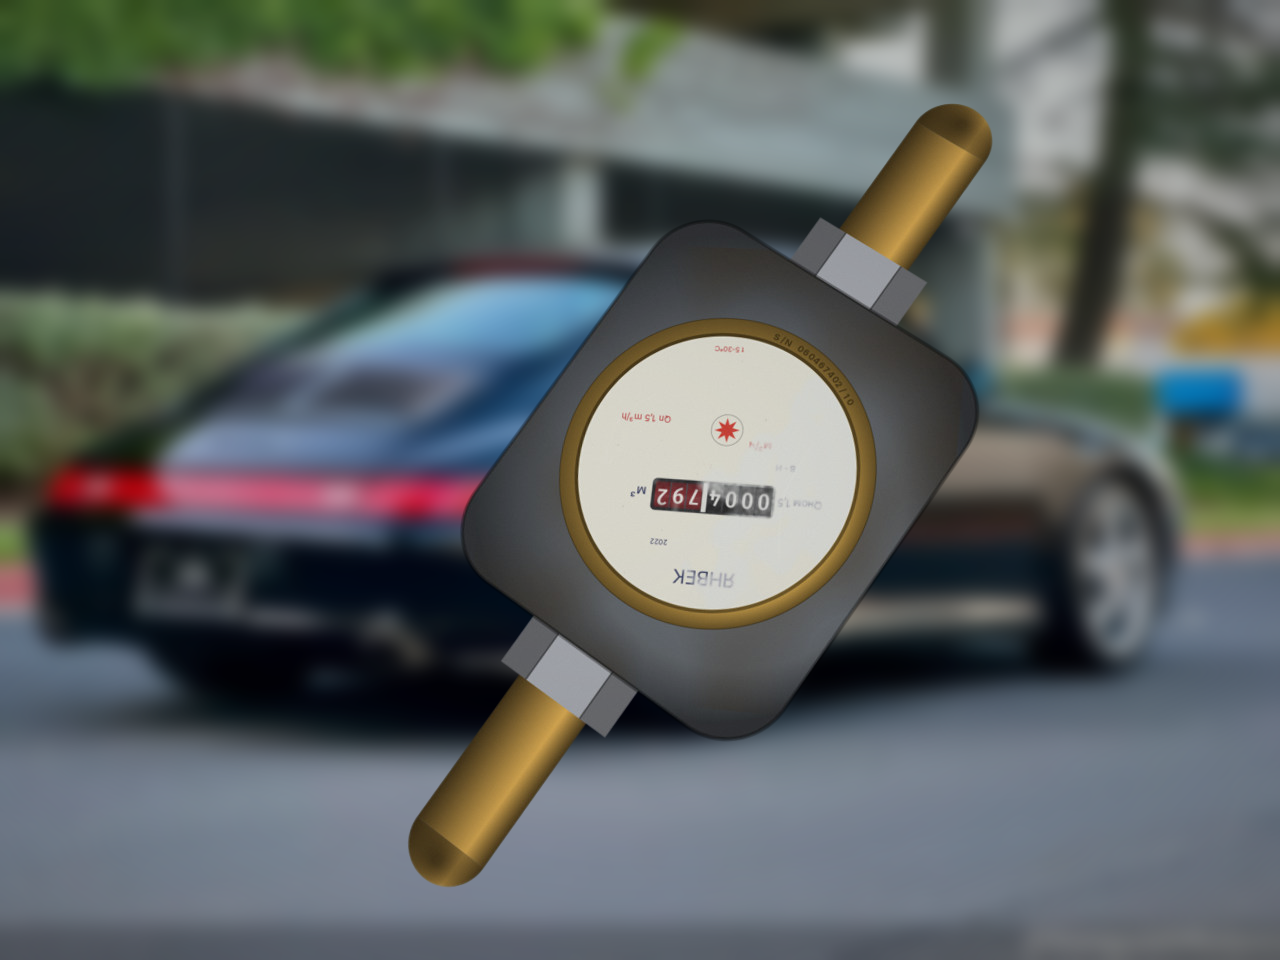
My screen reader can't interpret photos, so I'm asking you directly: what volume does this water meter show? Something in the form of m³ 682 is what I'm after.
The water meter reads m³ 4.792
